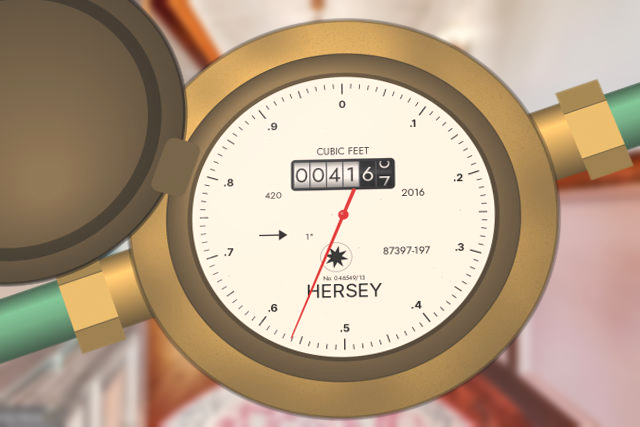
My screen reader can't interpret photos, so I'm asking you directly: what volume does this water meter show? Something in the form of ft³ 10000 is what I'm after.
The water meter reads ft³ 4166.56
